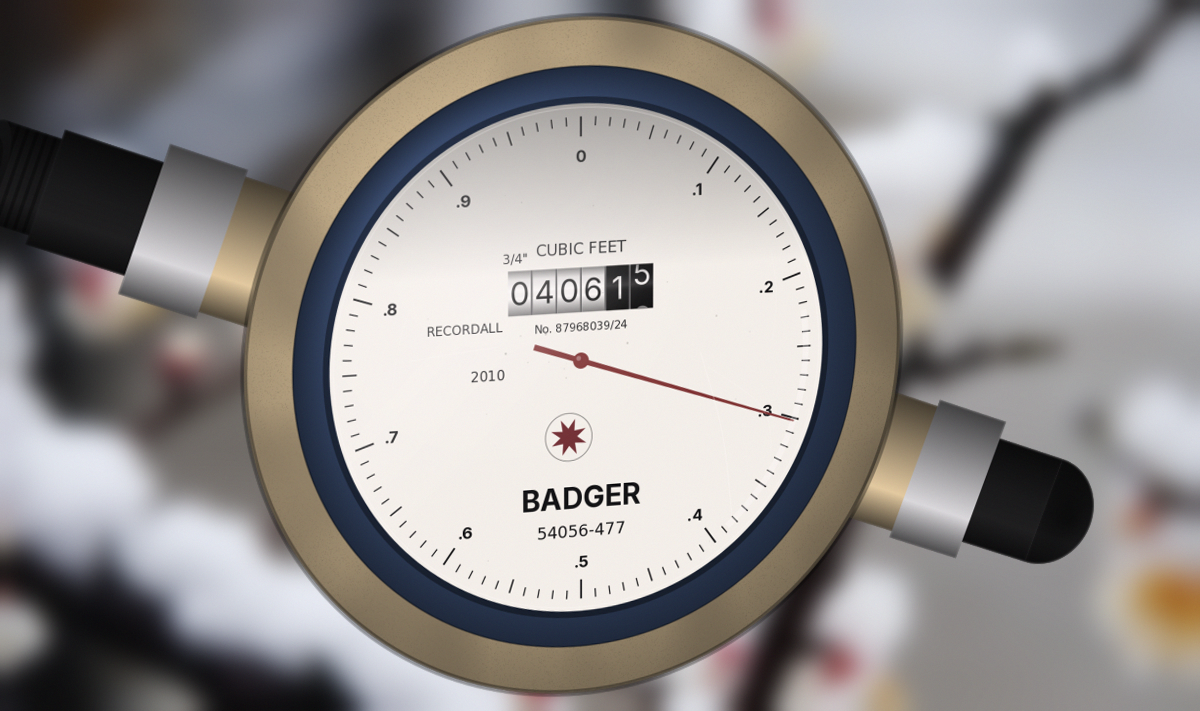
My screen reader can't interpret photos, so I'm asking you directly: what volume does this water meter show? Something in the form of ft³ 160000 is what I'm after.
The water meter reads ft³ 40615.30
